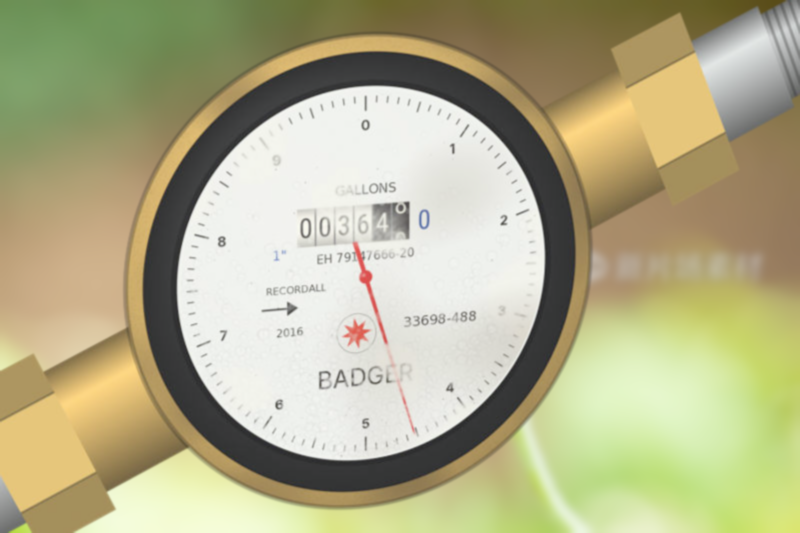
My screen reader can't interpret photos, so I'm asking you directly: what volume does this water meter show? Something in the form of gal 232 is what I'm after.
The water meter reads gal 36484.5
